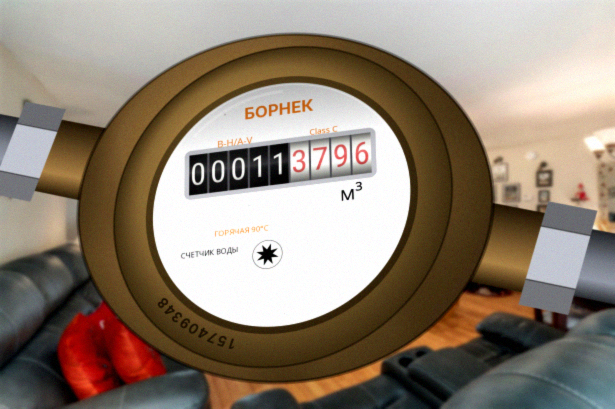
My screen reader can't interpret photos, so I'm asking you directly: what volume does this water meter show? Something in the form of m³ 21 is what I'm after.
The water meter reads m³ 11.3796
